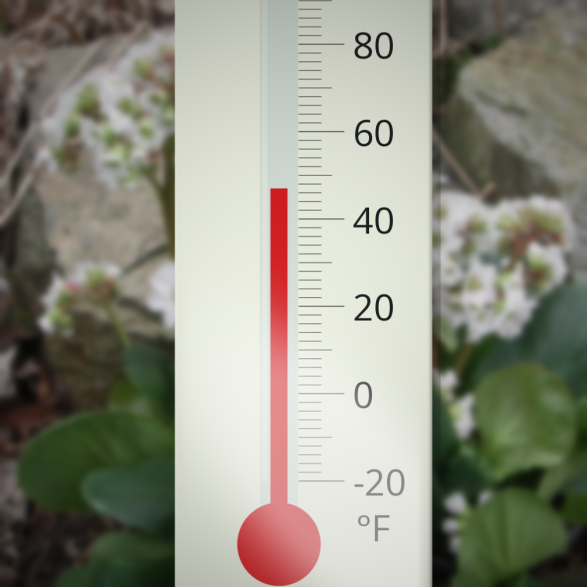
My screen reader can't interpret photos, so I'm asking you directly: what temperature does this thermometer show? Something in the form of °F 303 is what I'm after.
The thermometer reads °F 47
